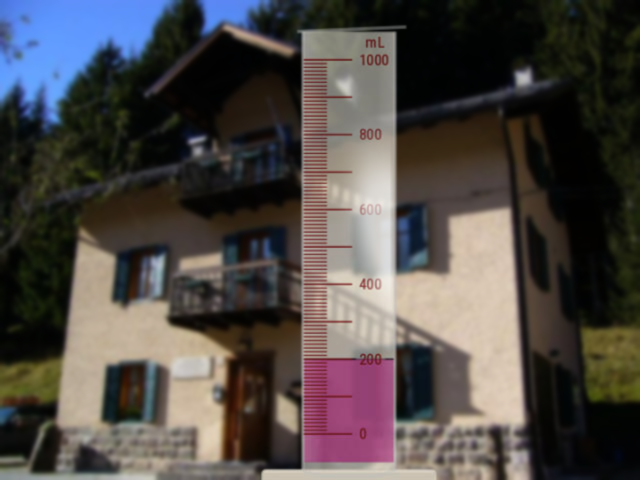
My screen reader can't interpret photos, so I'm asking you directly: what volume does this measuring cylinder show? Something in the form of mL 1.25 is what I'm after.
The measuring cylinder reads mL 200
